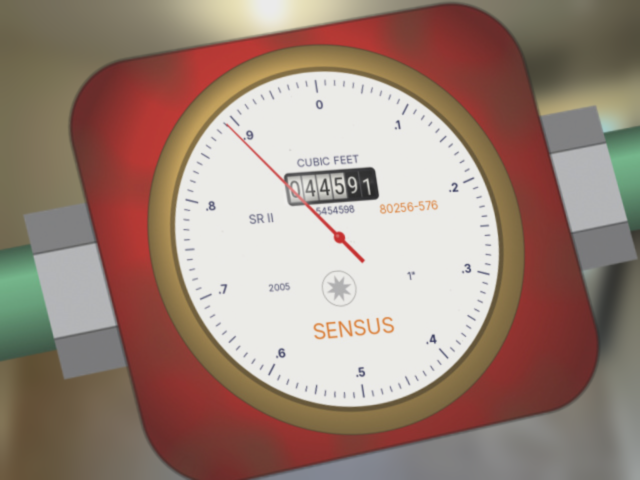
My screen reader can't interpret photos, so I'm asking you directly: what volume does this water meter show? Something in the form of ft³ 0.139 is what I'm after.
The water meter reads ft³ 44590.89
